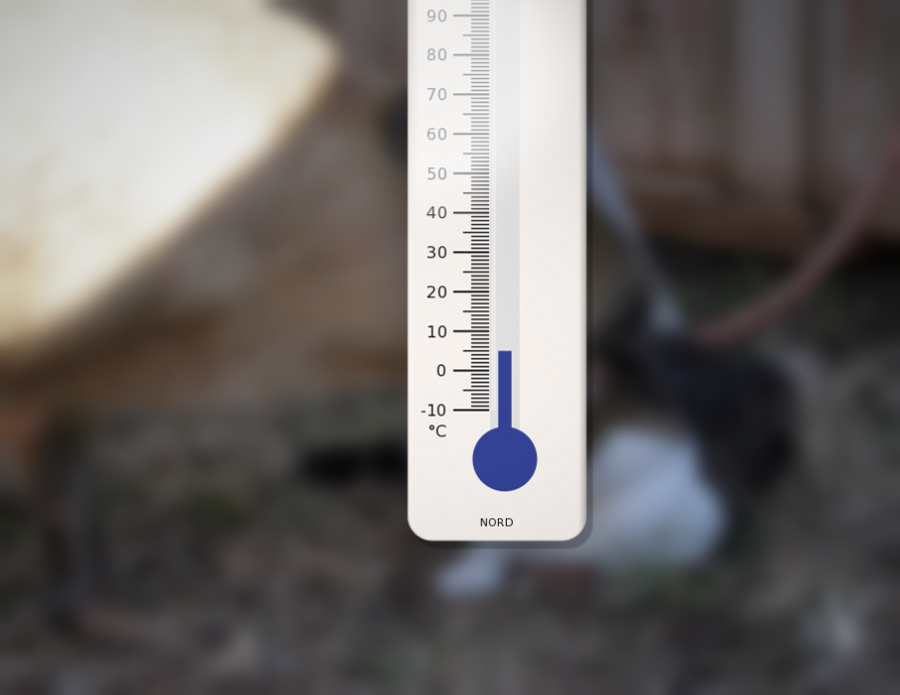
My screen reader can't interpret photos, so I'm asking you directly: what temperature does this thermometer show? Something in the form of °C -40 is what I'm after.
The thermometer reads °C 5
